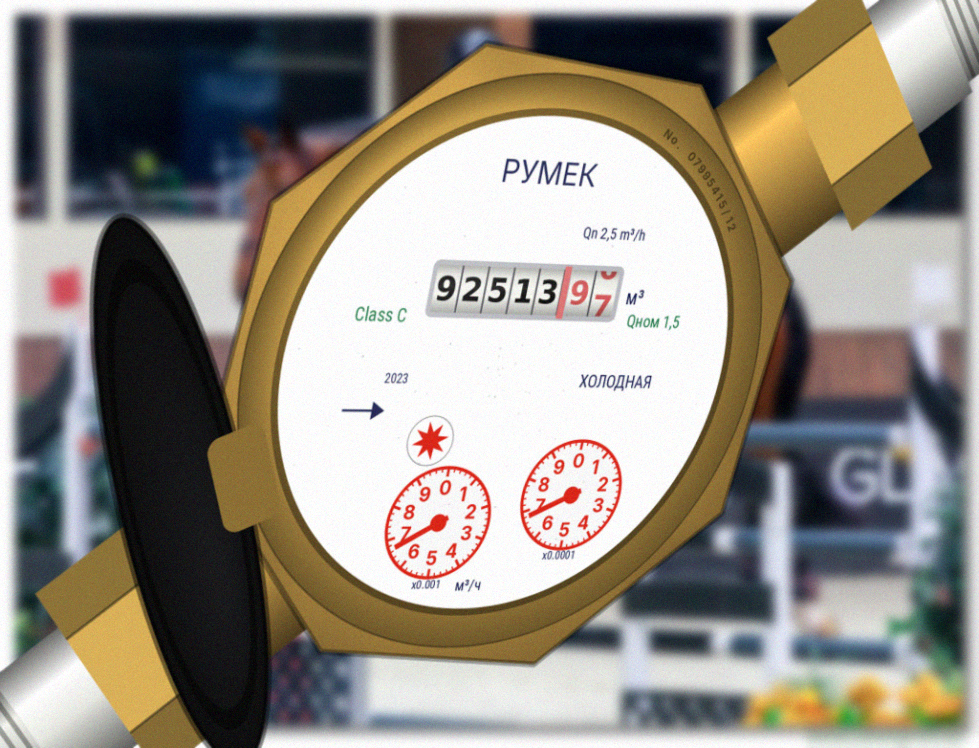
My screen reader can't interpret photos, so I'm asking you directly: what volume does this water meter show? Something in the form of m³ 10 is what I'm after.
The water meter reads m³ 92513.9666
